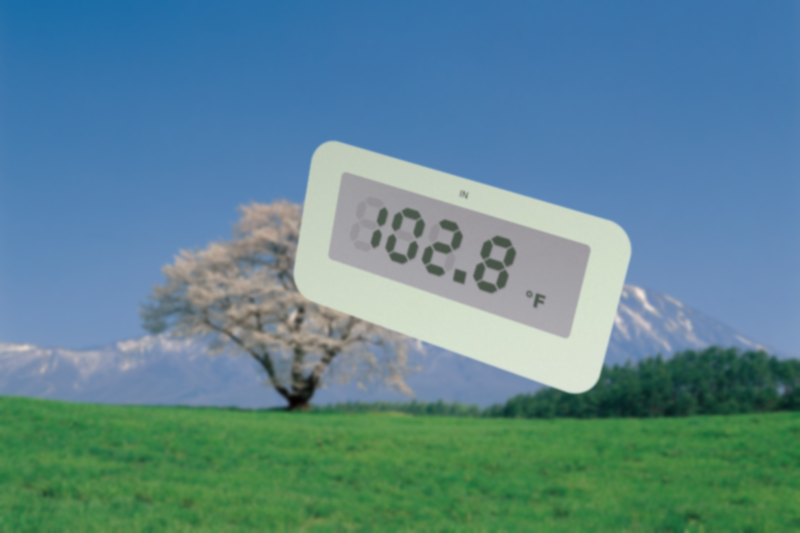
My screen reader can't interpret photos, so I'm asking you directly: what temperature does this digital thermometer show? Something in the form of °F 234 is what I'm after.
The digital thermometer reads °F 102.8
